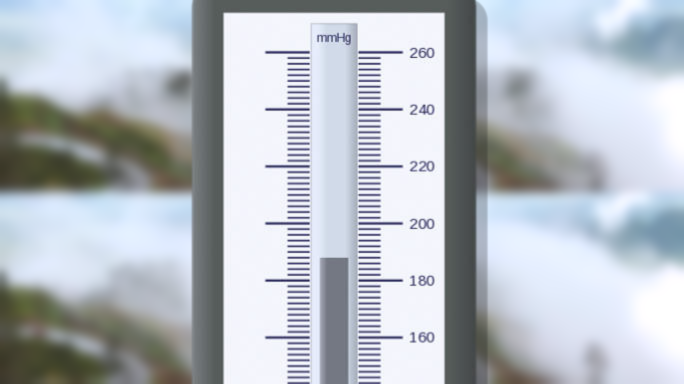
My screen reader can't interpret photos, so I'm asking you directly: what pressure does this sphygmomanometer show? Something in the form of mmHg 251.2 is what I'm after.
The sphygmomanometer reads mmHg 188
